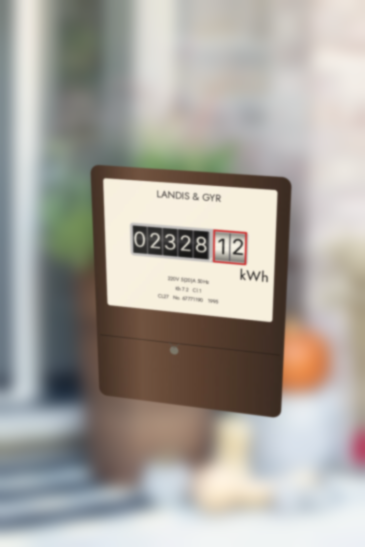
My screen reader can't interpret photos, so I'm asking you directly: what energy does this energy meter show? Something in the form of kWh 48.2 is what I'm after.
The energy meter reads kWh 2328.12
